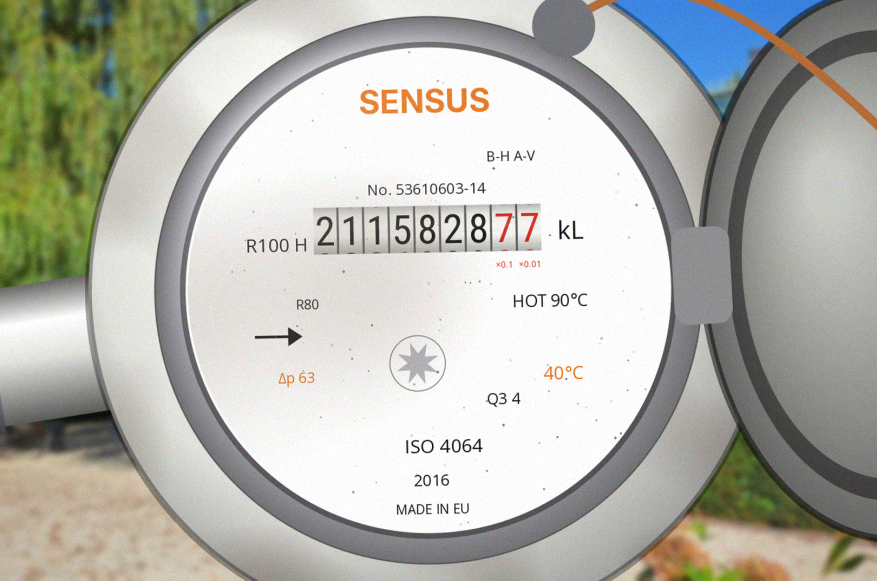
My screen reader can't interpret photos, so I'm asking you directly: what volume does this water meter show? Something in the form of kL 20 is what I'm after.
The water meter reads kL 2115828.77
